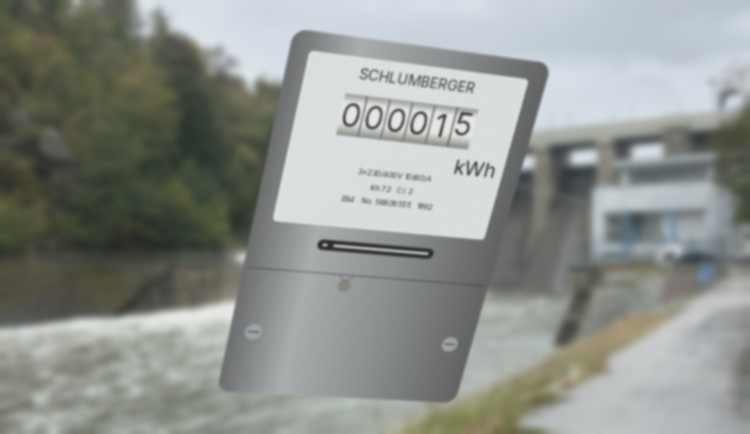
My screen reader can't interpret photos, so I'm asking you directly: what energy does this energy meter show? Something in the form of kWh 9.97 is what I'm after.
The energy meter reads kWh 15
